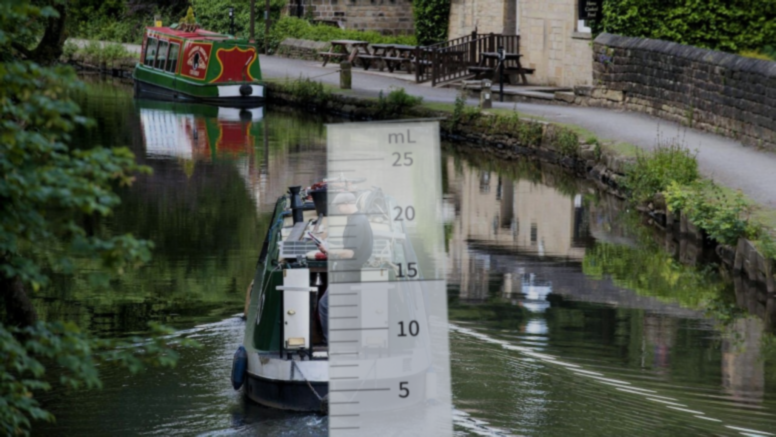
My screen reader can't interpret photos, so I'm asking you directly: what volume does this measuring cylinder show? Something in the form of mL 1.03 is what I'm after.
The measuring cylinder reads mL 14
